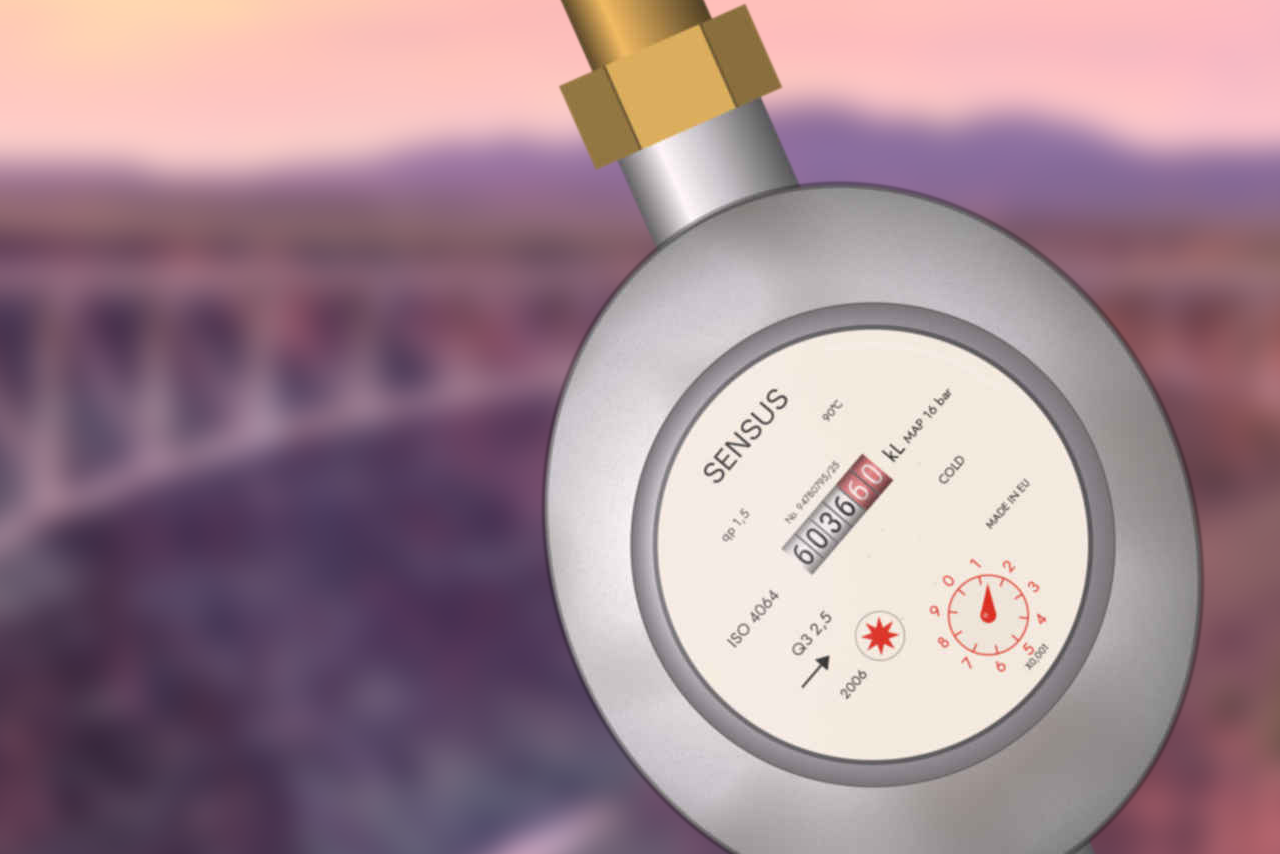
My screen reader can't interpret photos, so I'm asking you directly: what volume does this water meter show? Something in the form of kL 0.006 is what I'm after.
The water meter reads kL 6036.601
